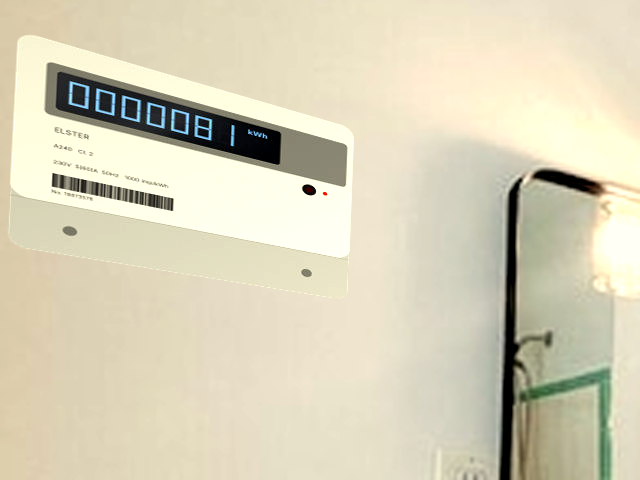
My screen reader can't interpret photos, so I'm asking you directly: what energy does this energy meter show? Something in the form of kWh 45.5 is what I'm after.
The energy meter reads kWh 81
